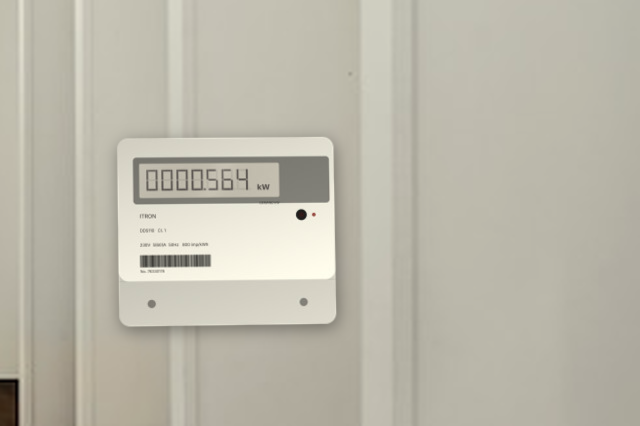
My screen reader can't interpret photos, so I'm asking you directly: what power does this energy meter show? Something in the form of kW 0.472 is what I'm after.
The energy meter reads kW 0.564
